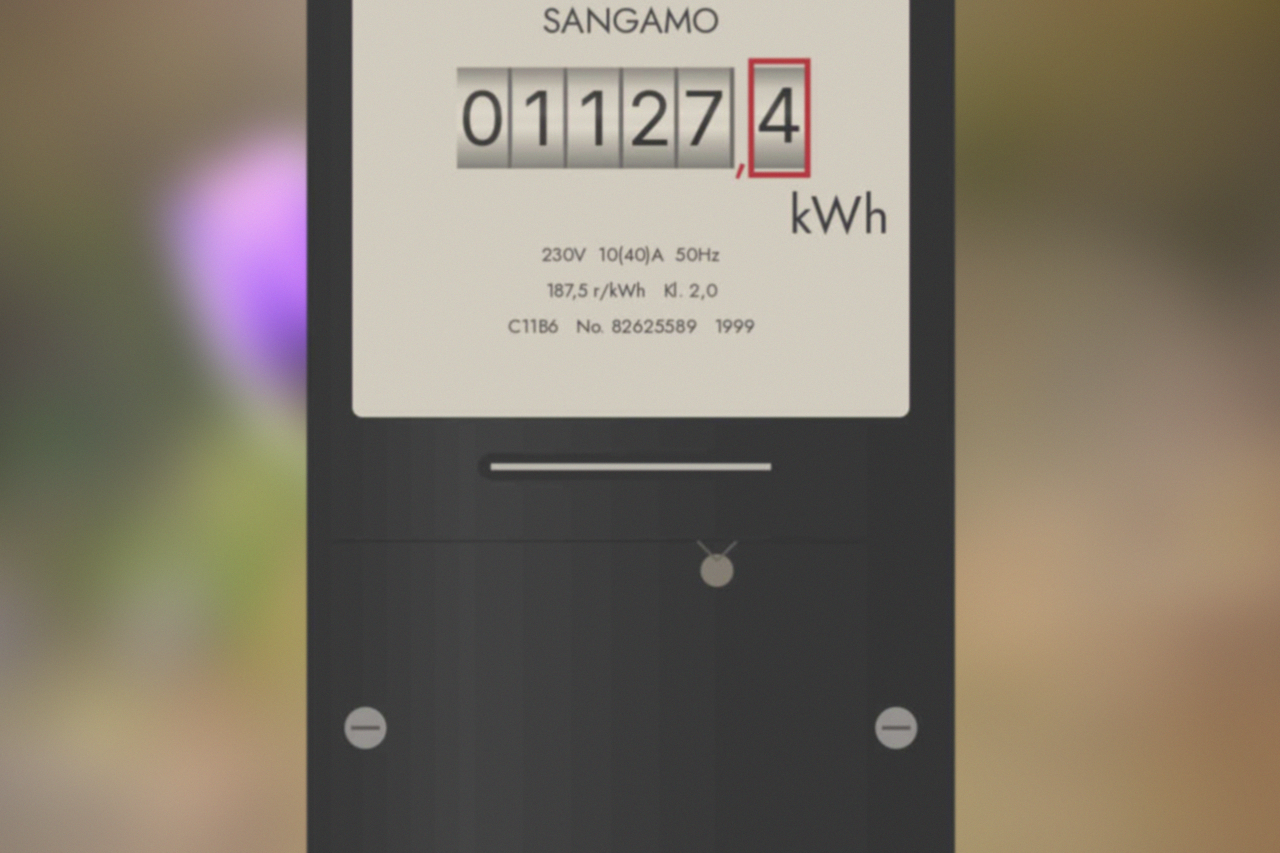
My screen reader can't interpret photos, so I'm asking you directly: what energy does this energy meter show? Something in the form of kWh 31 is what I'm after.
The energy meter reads kWh 1127.4
